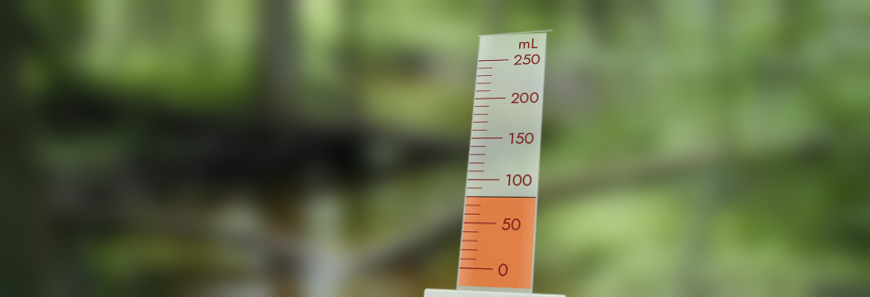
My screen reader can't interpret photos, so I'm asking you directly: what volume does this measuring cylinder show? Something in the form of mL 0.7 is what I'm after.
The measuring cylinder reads mL 80
